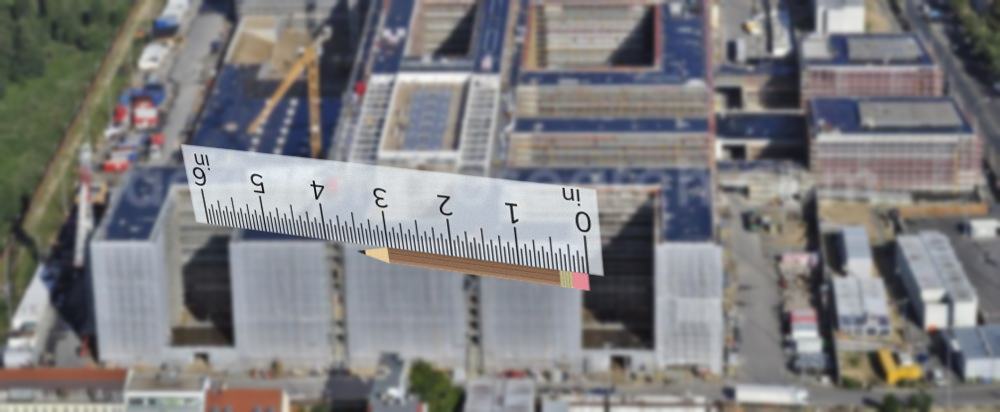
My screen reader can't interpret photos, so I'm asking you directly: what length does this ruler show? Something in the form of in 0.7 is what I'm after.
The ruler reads in 3.5
